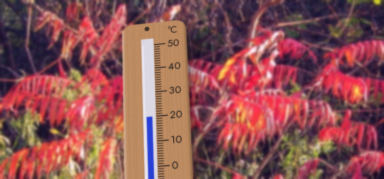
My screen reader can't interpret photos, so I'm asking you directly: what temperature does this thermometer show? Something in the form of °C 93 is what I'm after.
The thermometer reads °C 20
